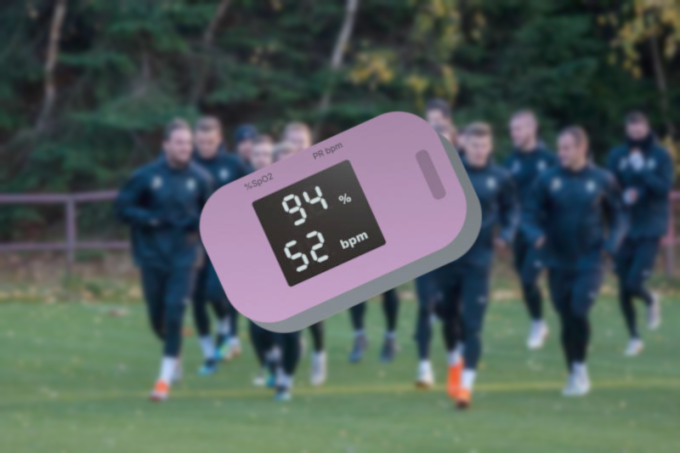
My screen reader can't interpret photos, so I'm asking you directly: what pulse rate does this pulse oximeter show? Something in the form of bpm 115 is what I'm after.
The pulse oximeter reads bpm 52
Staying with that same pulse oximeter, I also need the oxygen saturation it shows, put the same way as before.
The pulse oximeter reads % 94
